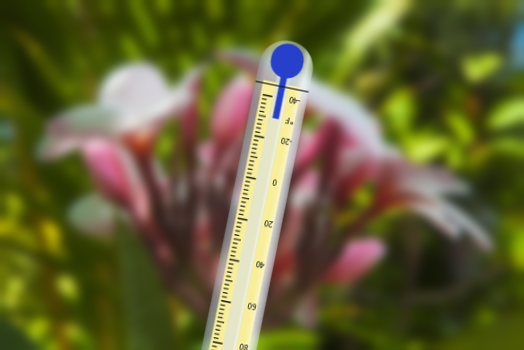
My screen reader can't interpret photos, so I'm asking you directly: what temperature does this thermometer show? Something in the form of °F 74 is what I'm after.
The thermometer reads °F -30
